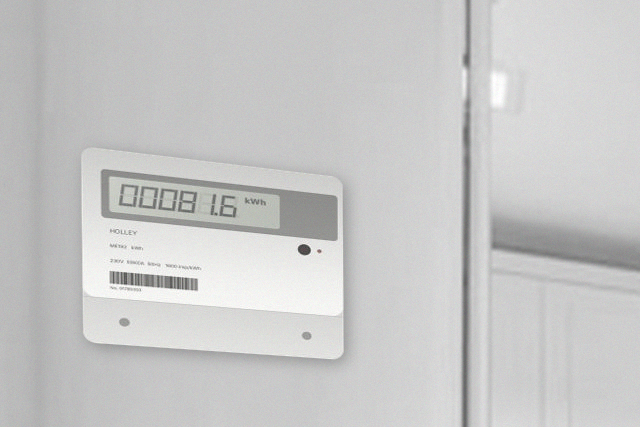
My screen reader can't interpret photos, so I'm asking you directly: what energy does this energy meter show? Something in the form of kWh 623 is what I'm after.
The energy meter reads kWh 81.6
